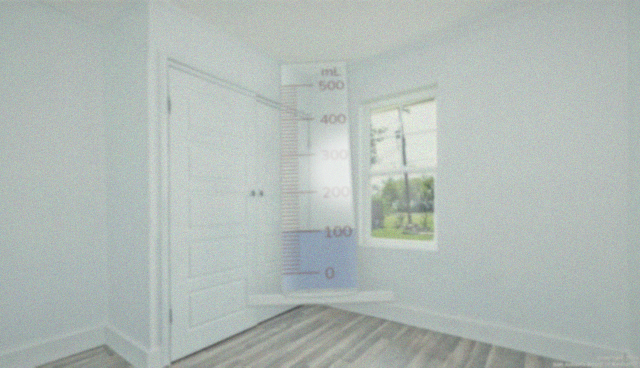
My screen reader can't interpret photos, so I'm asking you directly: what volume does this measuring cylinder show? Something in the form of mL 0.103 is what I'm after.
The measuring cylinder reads mL 100
